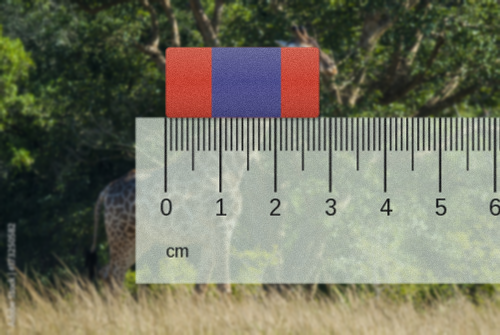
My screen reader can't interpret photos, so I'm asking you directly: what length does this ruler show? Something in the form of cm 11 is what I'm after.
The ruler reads cm 2.8
